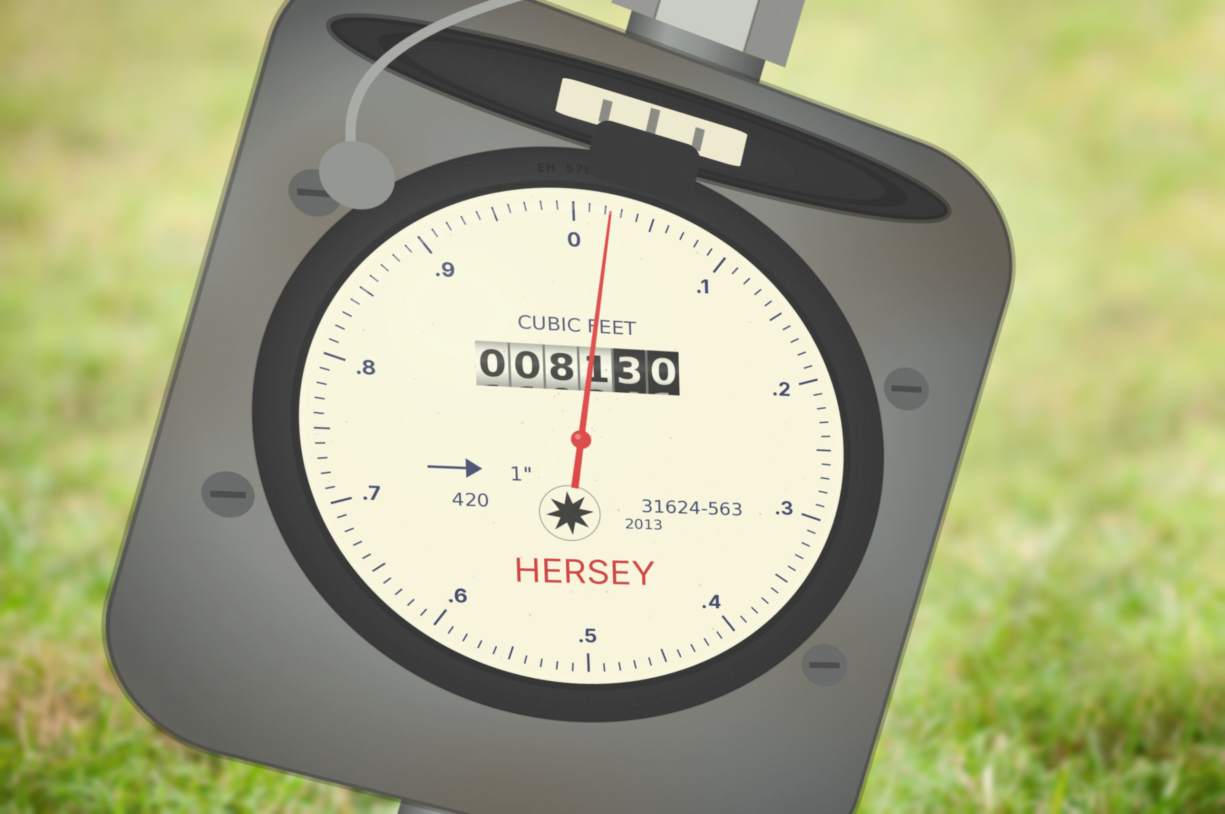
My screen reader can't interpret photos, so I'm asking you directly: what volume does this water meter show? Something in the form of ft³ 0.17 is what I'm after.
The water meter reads ft³ 8130.02
